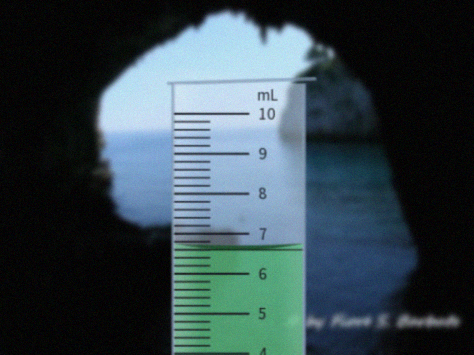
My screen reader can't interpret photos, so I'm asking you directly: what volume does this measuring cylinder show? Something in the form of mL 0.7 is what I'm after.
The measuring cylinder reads mL 6.6
